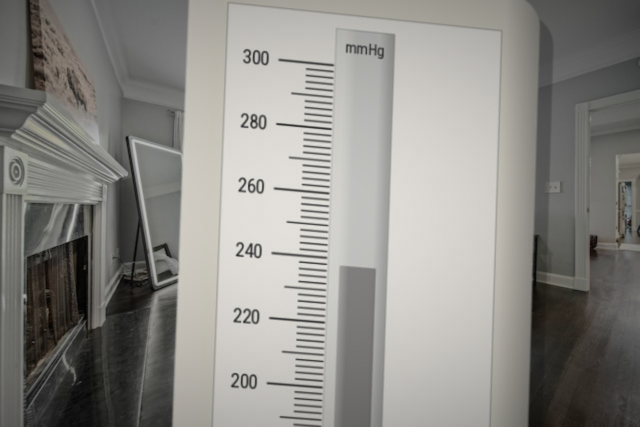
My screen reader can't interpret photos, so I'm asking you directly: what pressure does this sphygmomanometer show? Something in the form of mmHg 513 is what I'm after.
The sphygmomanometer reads mmHg 238
